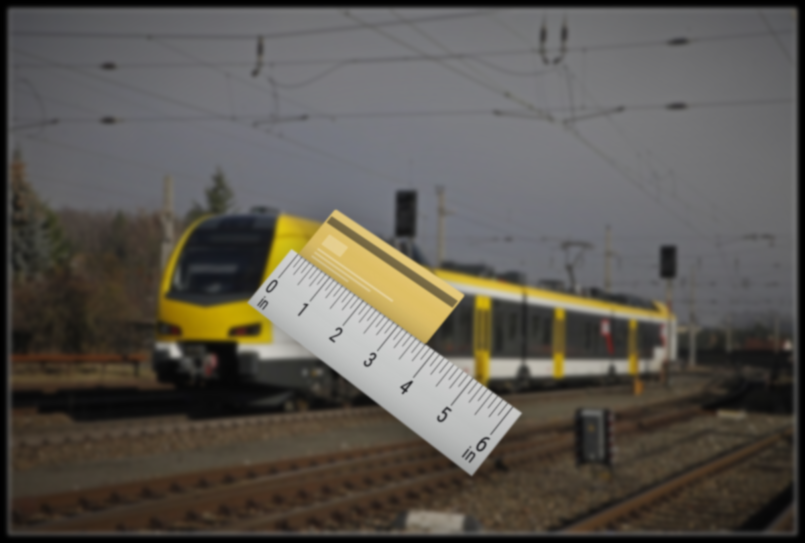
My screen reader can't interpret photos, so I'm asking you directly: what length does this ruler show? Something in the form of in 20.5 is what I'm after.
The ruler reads in 3.75
